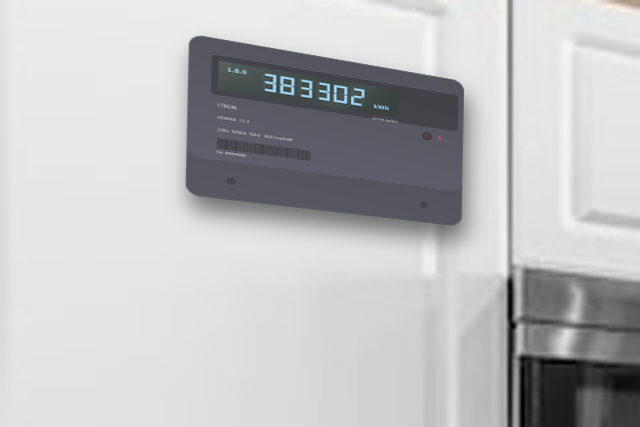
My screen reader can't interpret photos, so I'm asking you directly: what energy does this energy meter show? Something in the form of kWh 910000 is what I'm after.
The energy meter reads kWh 383302
